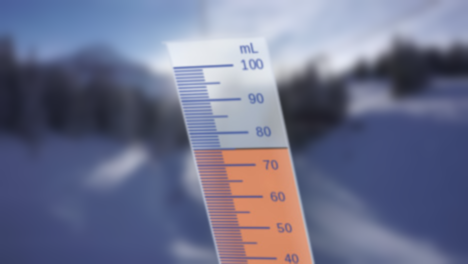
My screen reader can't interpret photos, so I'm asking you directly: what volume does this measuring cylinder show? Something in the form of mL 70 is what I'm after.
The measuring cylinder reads mL 75
